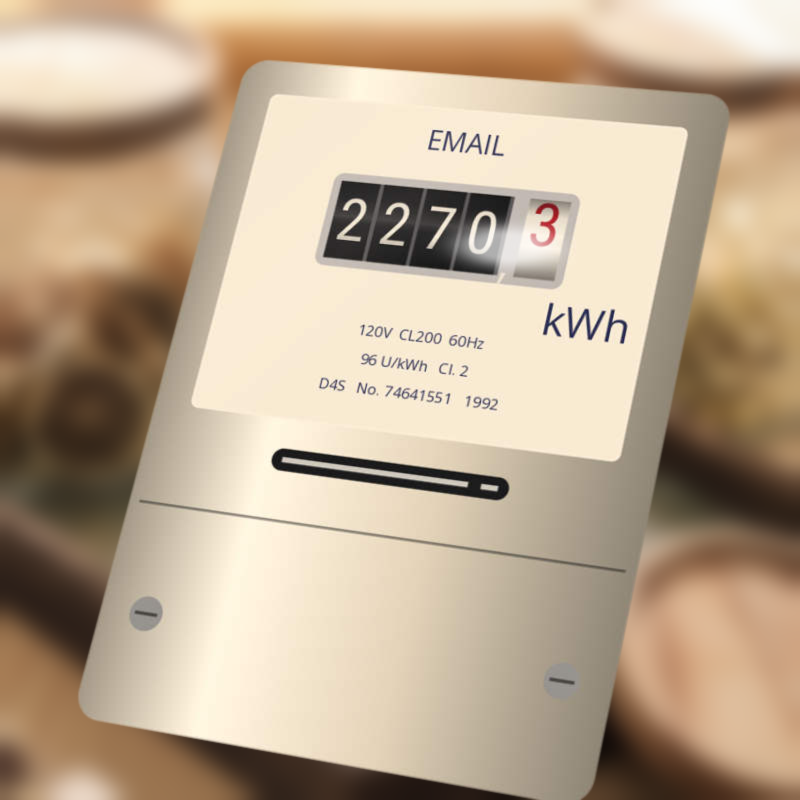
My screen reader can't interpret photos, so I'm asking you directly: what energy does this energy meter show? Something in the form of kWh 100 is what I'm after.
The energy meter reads kWh 2270.3
